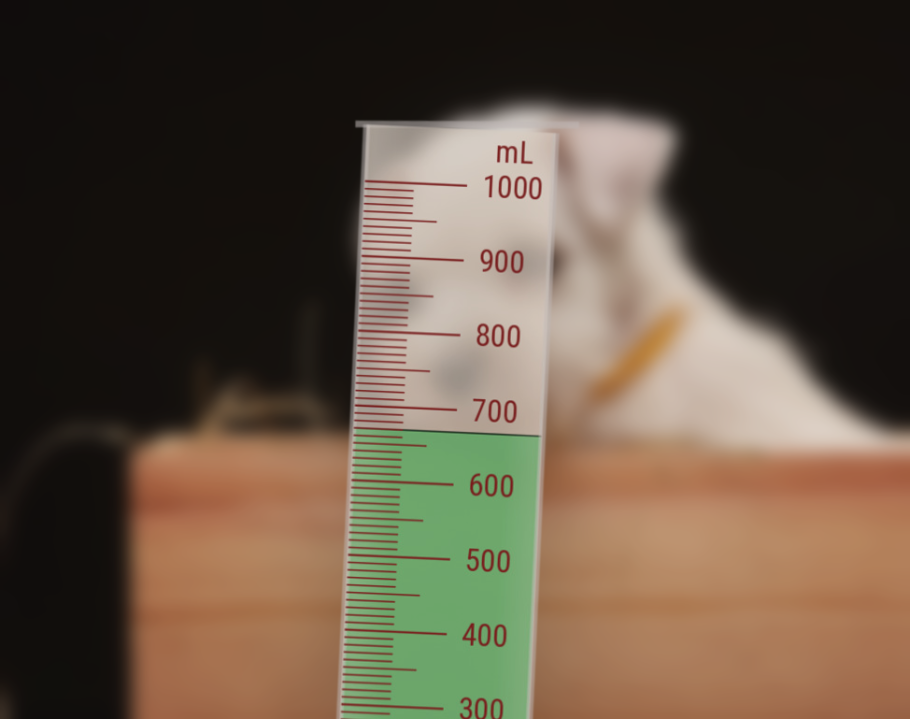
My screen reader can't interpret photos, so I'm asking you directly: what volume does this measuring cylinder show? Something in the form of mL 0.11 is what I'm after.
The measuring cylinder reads mL 670
